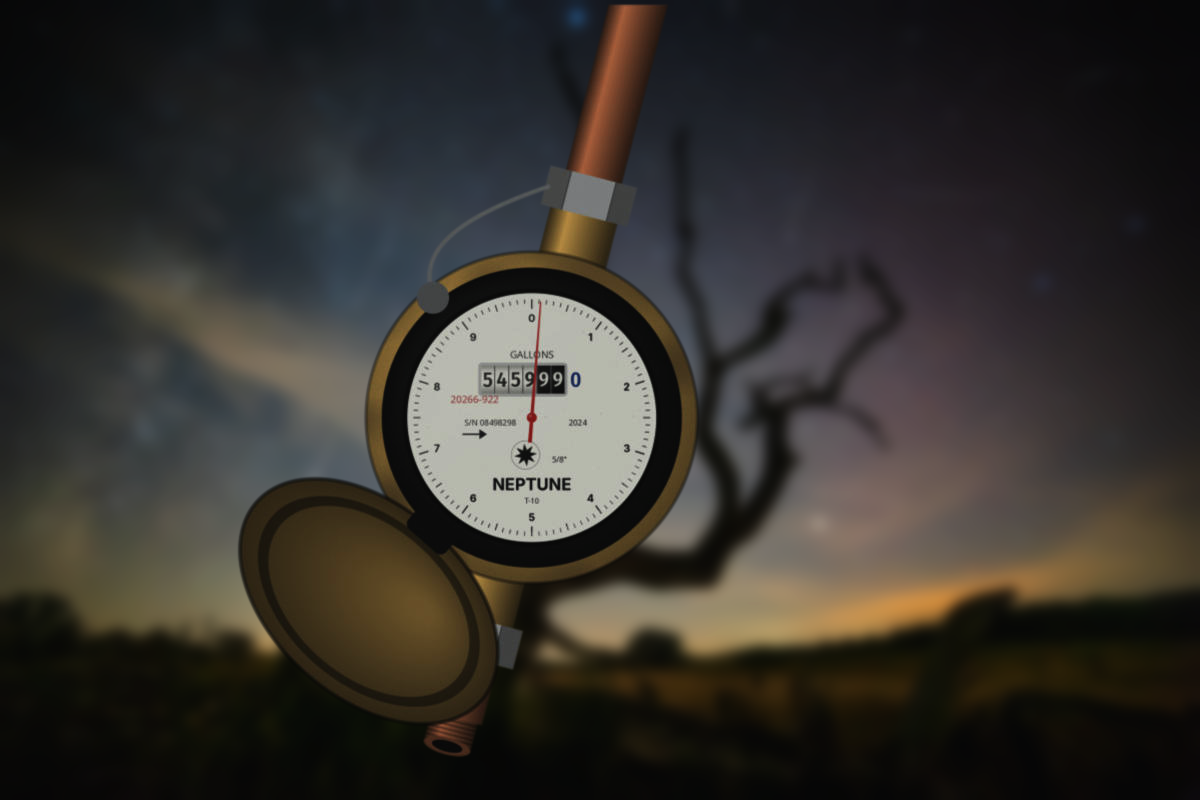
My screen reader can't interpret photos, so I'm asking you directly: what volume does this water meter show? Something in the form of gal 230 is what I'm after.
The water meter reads gal 5459990.1
